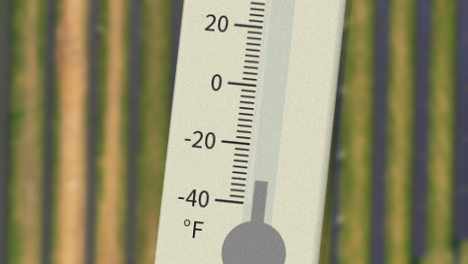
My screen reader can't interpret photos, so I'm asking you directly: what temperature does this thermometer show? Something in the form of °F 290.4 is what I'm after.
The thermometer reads °F -32
